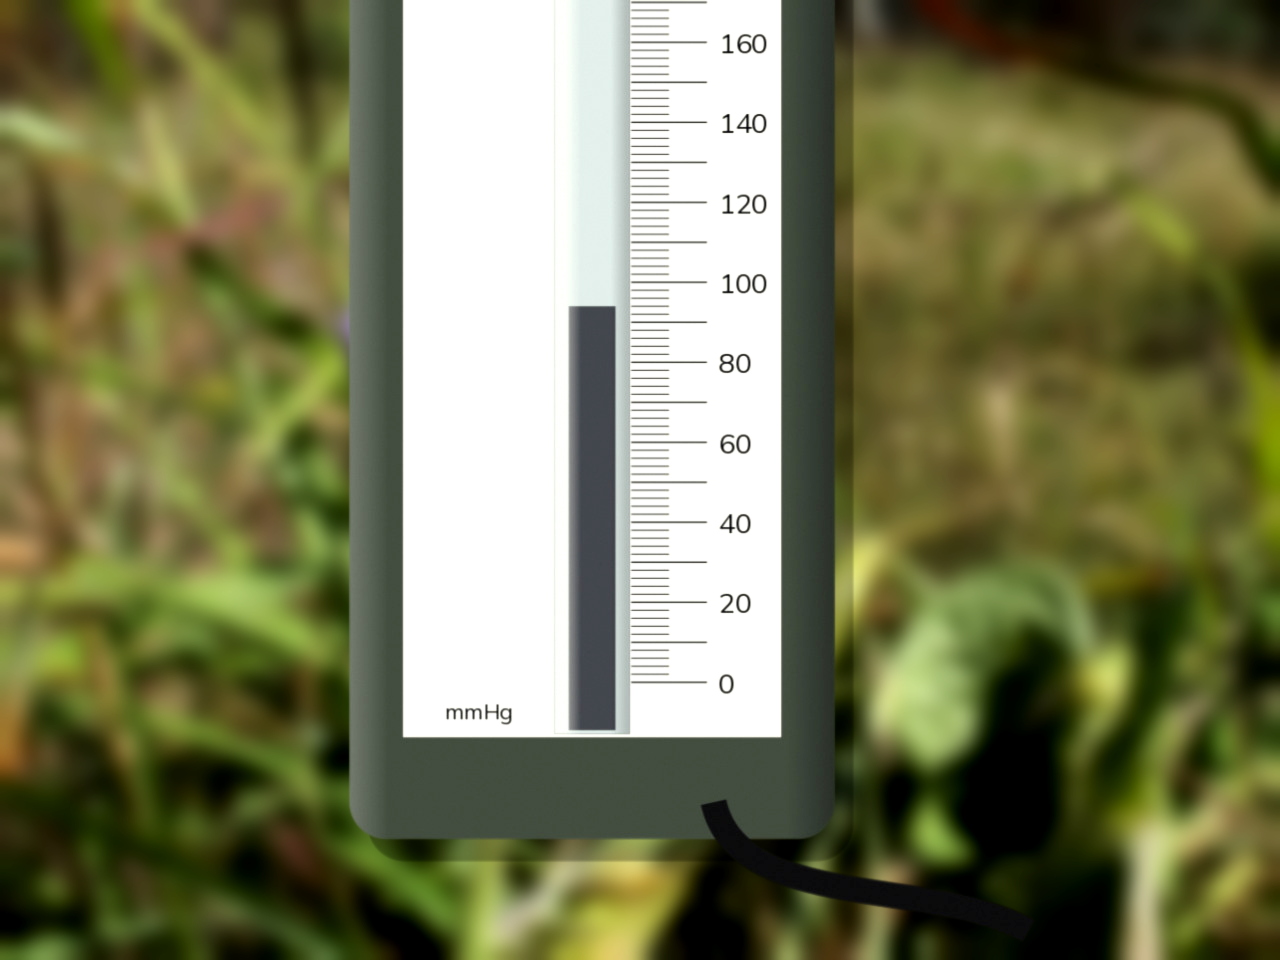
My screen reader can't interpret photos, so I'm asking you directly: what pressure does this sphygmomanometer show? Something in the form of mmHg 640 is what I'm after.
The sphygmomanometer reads mmHg 94
